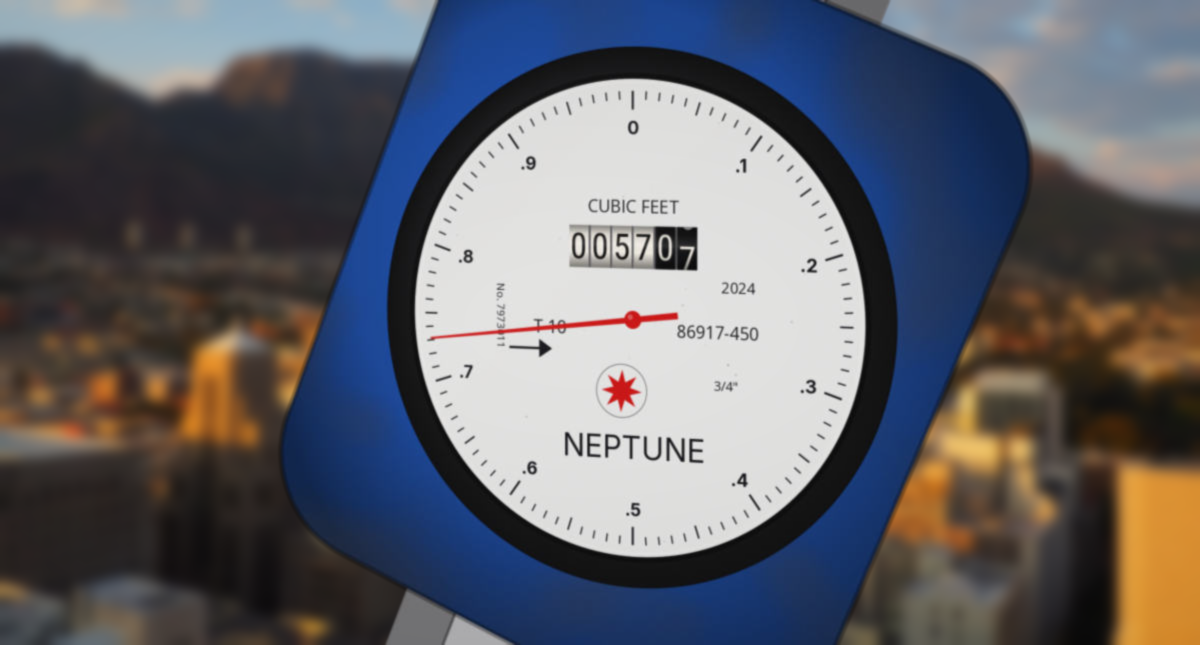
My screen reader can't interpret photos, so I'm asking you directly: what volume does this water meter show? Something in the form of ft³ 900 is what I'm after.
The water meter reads ft³ 5706.73
